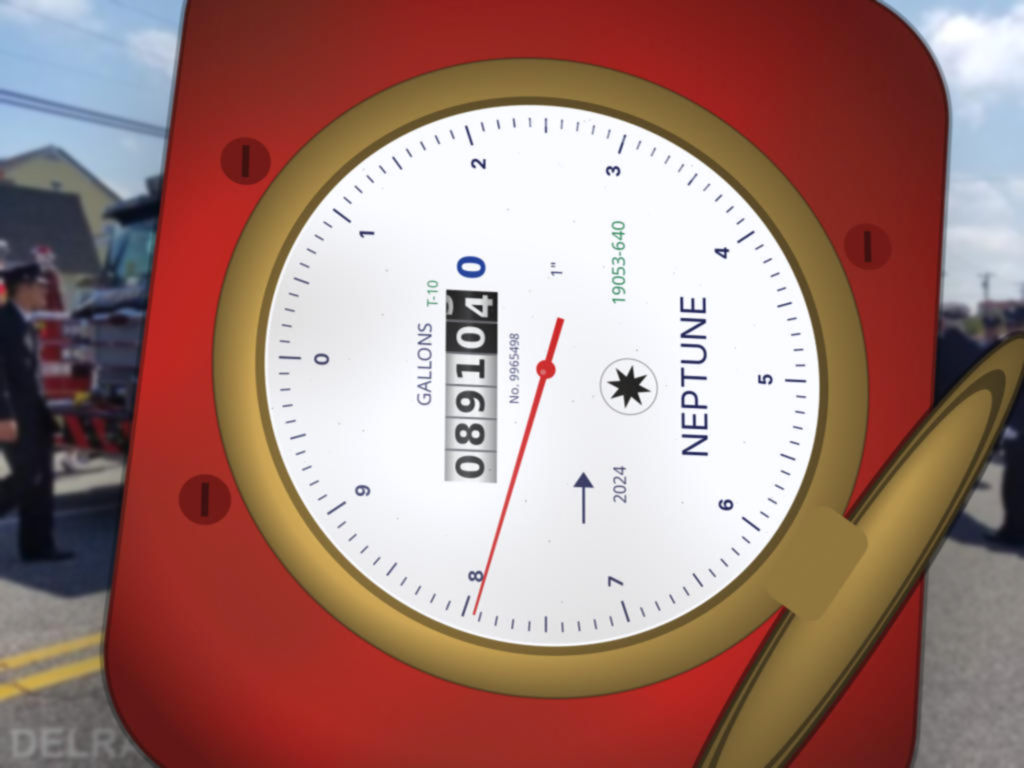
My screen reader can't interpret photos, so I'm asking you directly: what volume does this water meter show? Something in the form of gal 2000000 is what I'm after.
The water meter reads gal 891037.9
